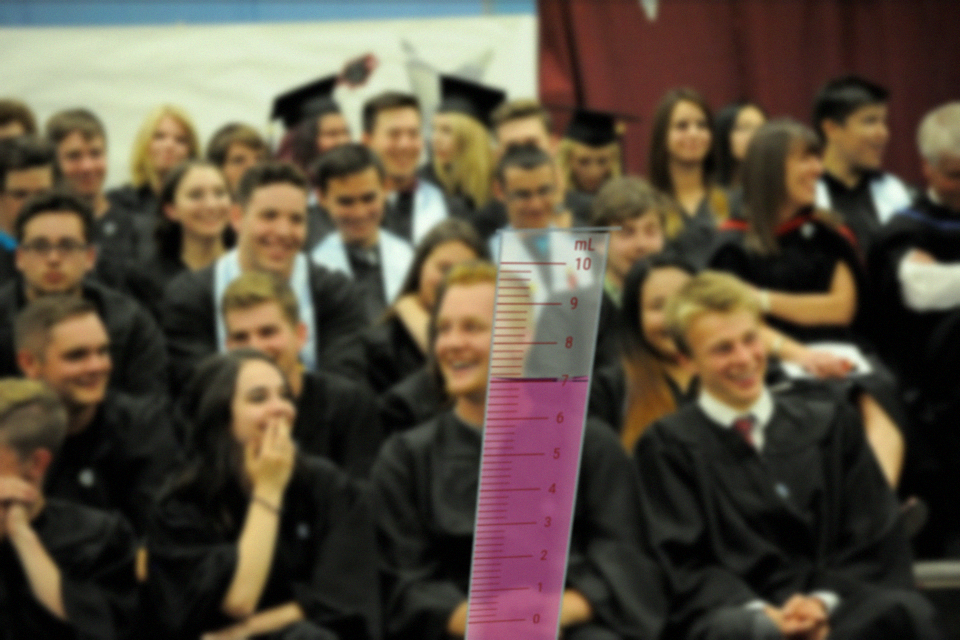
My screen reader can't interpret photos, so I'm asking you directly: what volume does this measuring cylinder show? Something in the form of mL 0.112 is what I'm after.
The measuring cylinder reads mL 7
